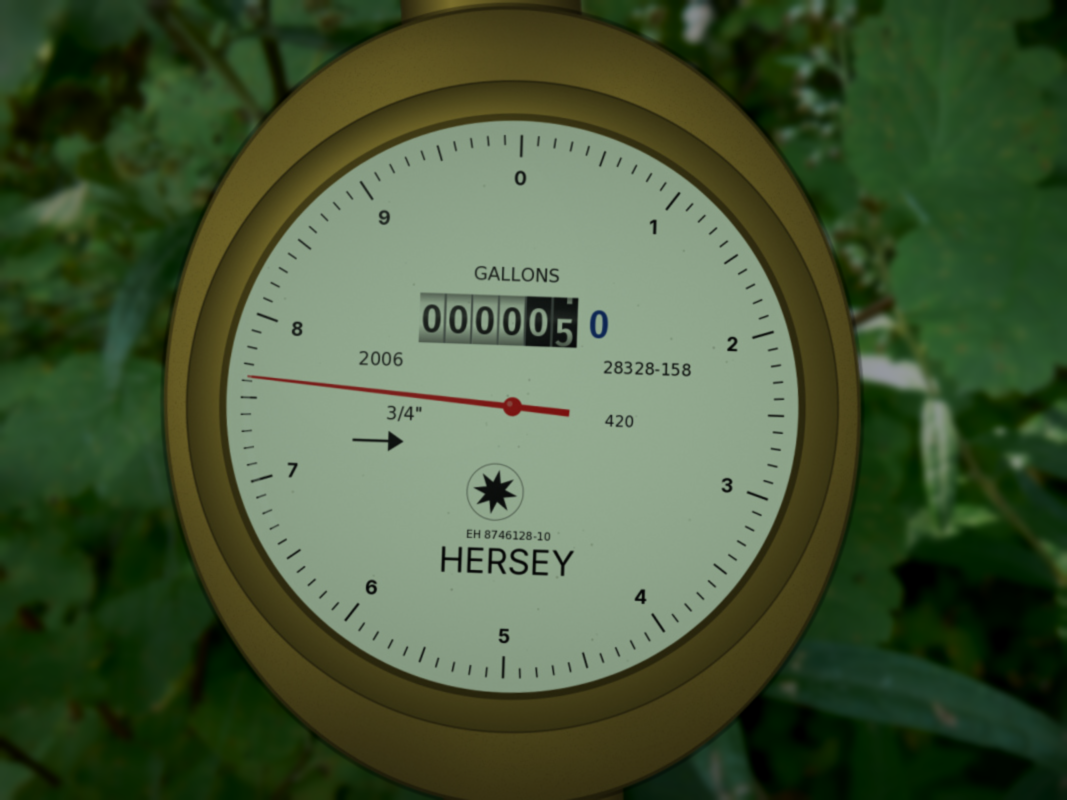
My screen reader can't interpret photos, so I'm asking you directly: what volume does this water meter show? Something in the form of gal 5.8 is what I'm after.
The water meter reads gal 47.6
